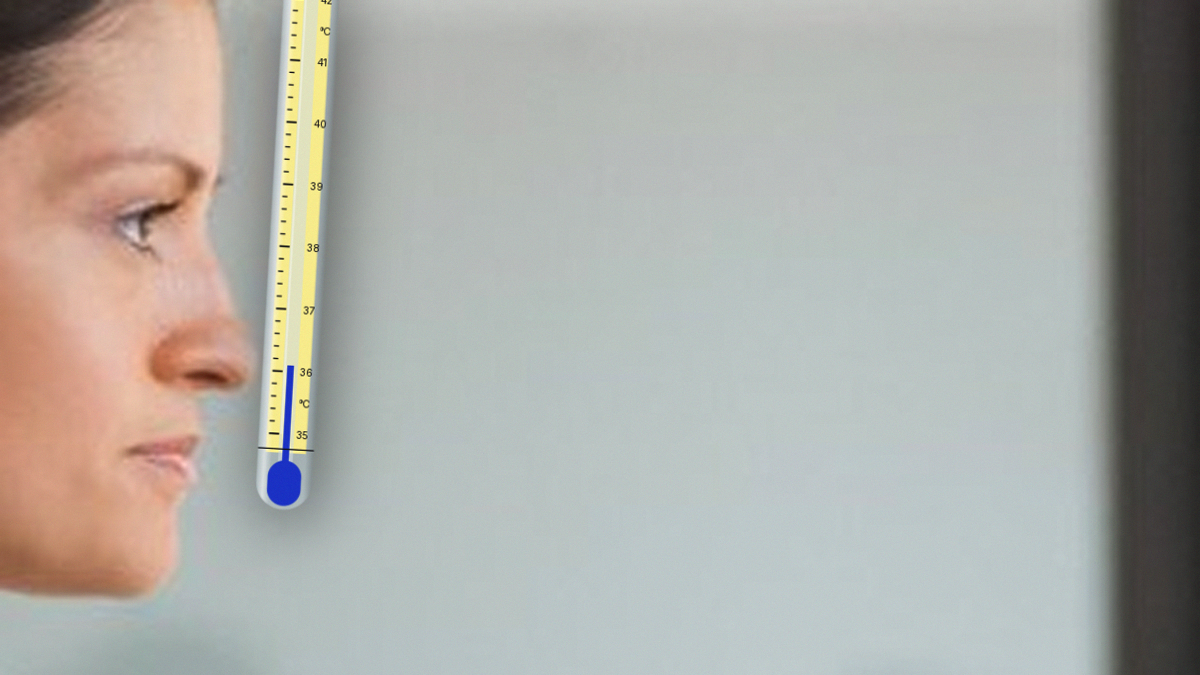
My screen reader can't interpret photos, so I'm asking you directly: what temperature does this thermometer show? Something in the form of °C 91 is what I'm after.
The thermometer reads °C 36.1
